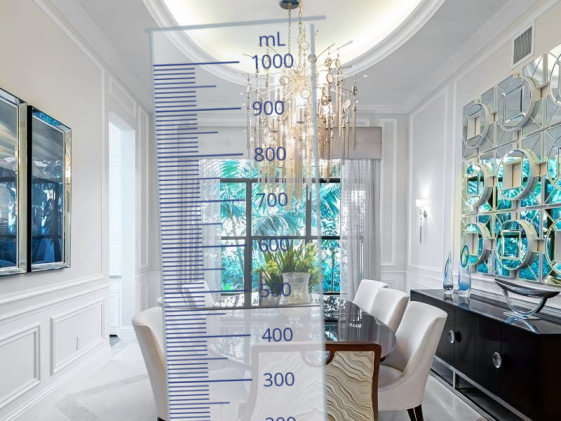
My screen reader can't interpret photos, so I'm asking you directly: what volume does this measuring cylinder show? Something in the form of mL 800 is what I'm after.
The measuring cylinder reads mL 460
